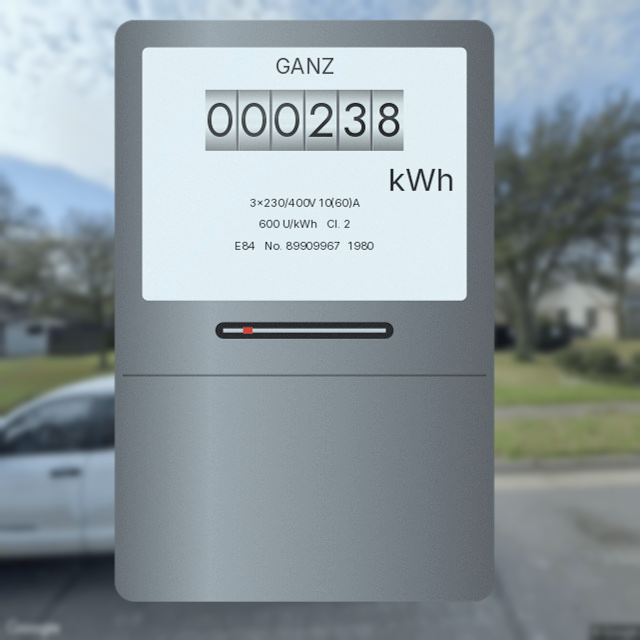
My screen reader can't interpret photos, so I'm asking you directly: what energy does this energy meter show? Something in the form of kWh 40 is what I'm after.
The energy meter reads kWh 238
